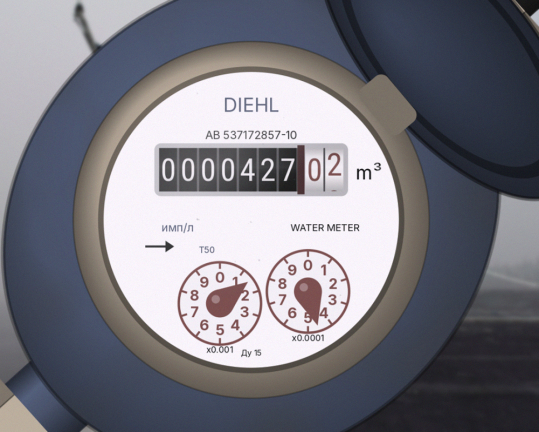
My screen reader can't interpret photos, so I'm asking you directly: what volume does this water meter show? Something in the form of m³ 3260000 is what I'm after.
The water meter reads m³ 427.0214
